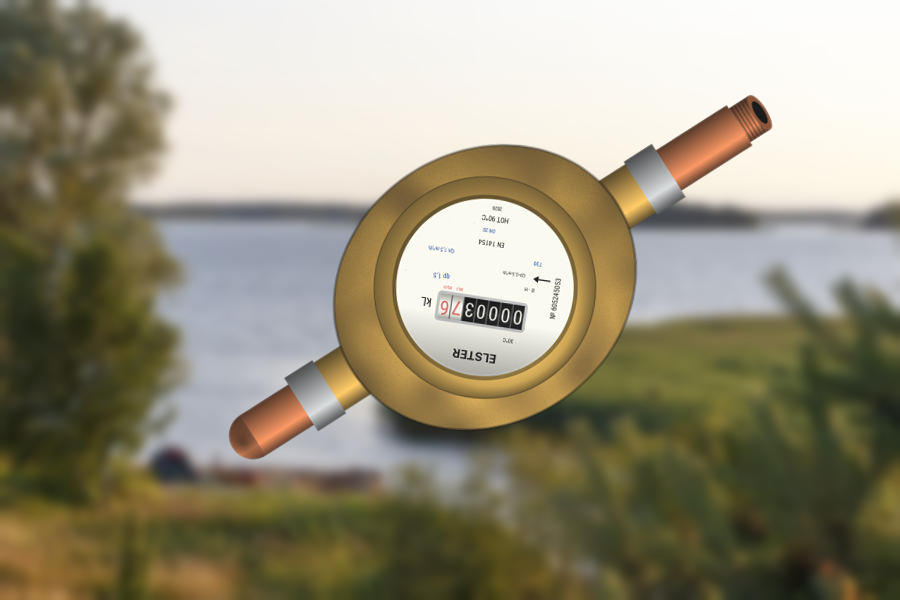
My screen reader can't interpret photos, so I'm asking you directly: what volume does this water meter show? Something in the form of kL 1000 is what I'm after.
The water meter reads kL 3.76
